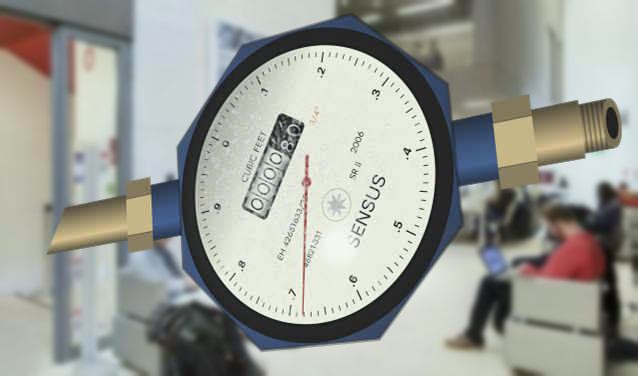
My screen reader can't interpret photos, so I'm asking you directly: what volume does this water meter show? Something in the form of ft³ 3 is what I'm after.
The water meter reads ft³ 79.68
